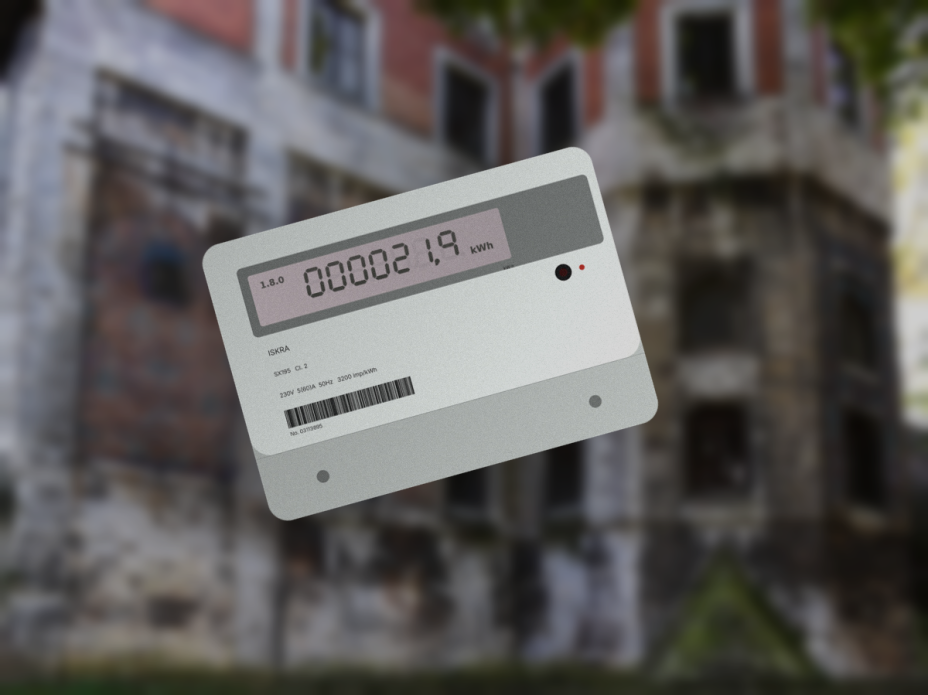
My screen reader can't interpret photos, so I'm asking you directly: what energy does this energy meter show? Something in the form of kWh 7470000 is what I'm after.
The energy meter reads kWh 21.9
